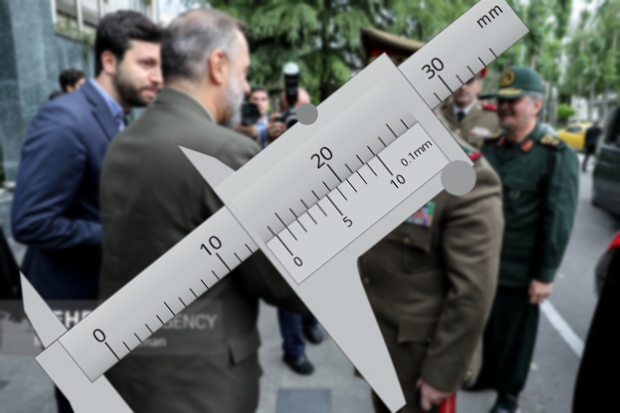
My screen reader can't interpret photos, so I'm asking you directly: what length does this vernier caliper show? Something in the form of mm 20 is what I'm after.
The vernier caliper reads mm 14.1
